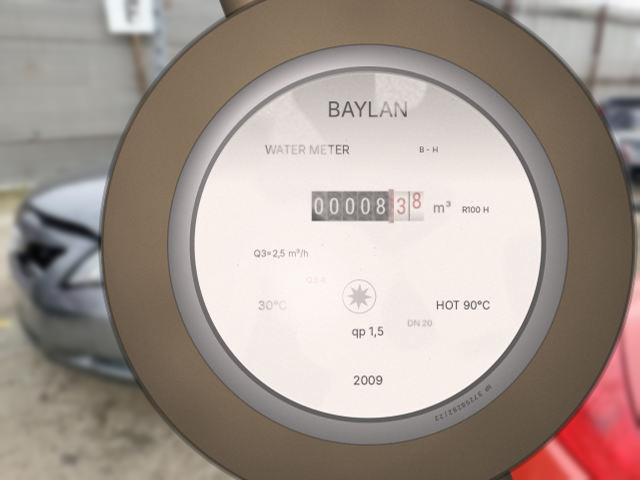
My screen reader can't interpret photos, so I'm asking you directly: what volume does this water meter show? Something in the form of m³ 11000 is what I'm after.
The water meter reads m³ 8.38
